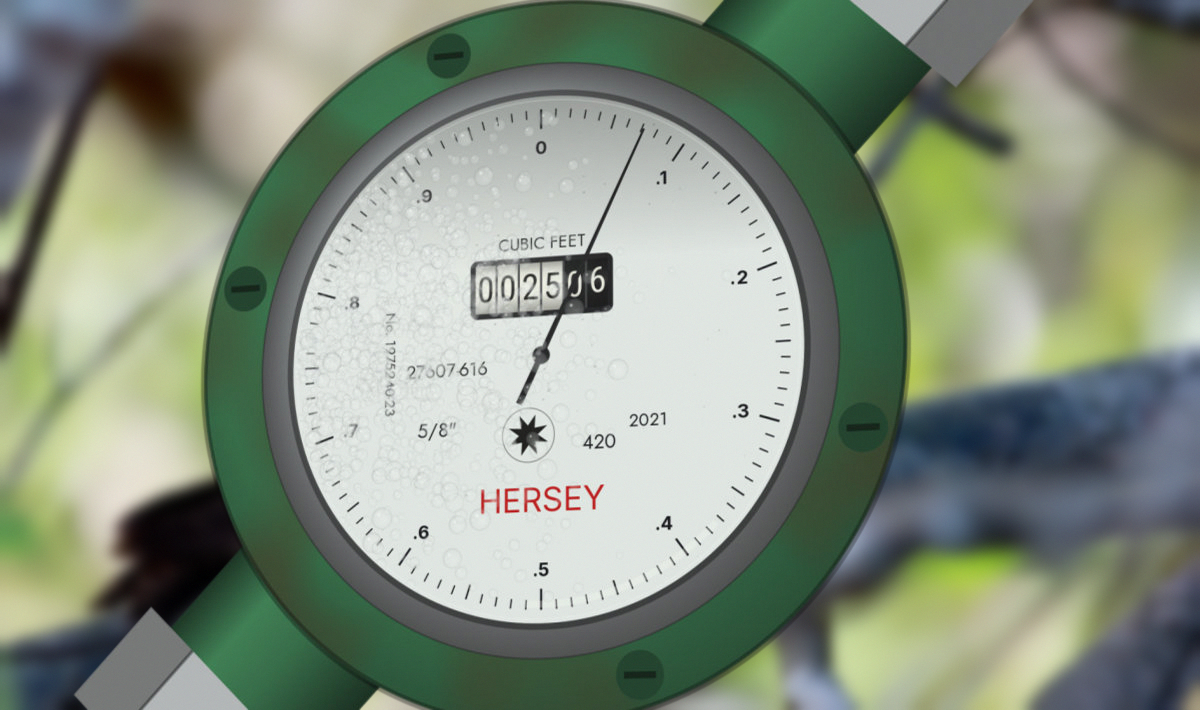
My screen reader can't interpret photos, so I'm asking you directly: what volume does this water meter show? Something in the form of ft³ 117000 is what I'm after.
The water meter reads ft³ 2506.07
